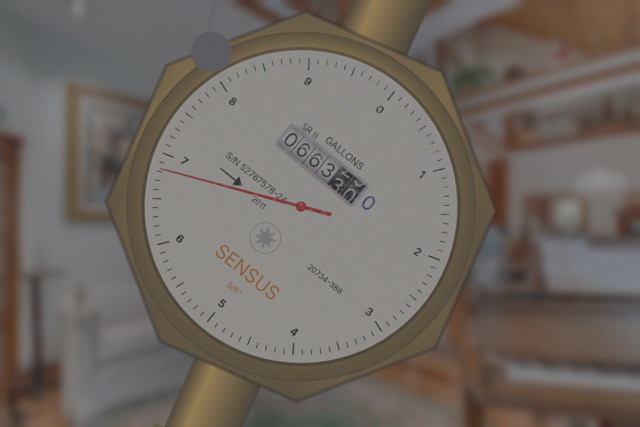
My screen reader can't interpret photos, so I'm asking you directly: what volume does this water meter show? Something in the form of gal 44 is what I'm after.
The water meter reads gal 663296.8
